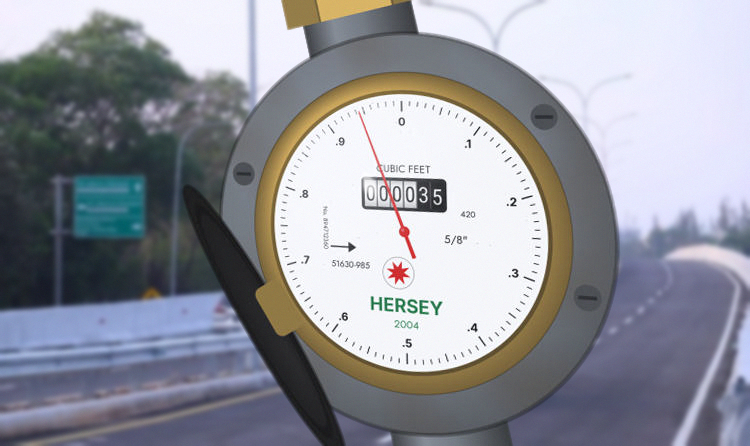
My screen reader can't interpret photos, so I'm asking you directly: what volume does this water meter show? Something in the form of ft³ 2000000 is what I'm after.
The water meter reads ft³ 34.94
